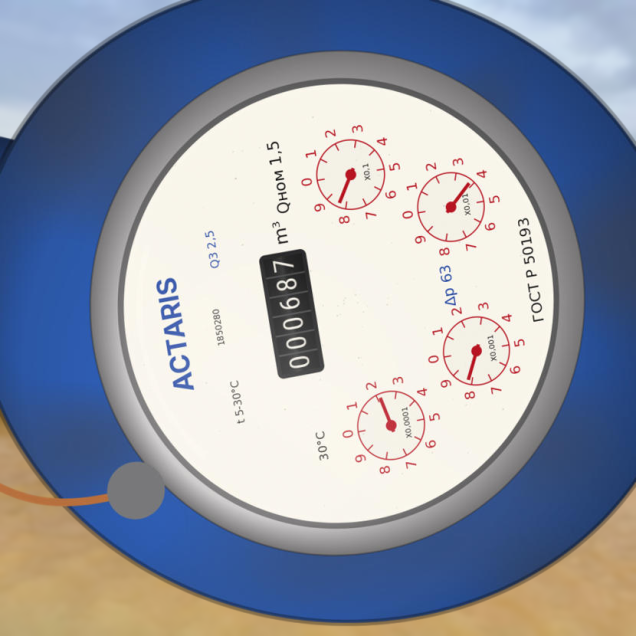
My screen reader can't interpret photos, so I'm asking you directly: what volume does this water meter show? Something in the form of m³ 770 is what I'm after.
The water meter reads m³ 687.8382
